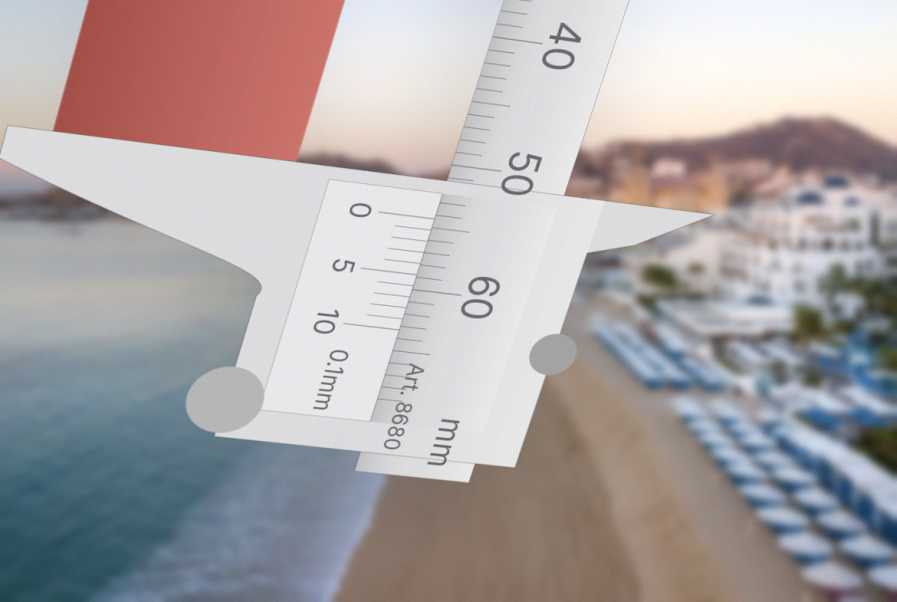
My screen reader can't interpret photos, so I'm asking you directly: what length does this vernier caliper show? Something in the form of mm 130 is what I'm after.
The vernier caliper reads mm 54.3
